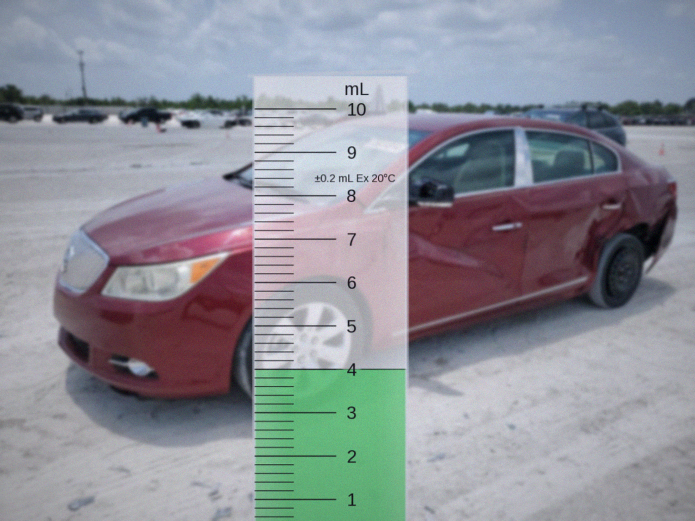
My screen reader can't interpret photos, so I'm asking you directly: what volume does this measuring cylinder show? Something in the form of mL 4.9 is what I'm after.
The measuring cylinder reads mL 4
